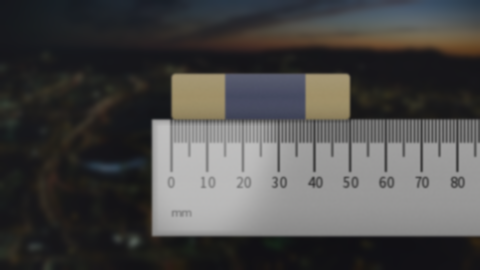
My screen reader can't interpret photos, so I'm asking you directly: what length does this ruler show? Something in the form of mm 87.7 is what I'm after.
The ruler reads mm 50
